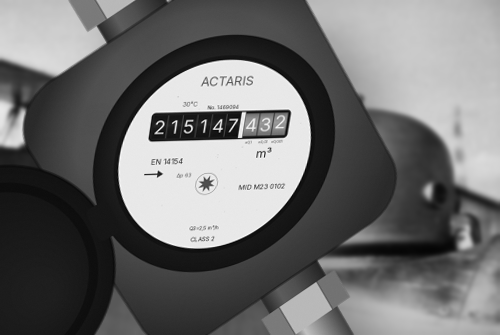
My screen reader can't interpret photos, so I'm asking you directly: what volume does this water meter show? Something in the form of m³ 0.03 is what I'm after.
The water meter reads m³ 215147.432
